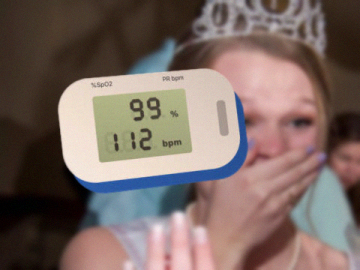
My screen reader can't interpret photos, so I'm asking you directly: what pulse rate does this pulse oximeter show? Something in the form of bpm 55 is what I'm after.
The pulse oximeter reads bpm 112
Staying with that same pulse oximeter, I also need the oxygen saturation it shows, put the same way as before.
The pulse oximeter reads % 99
